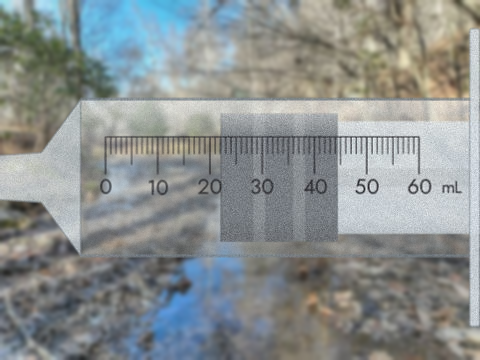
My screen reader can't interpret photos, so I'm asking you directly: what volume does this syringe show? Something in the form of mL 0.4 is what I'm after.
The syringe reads mL 22
